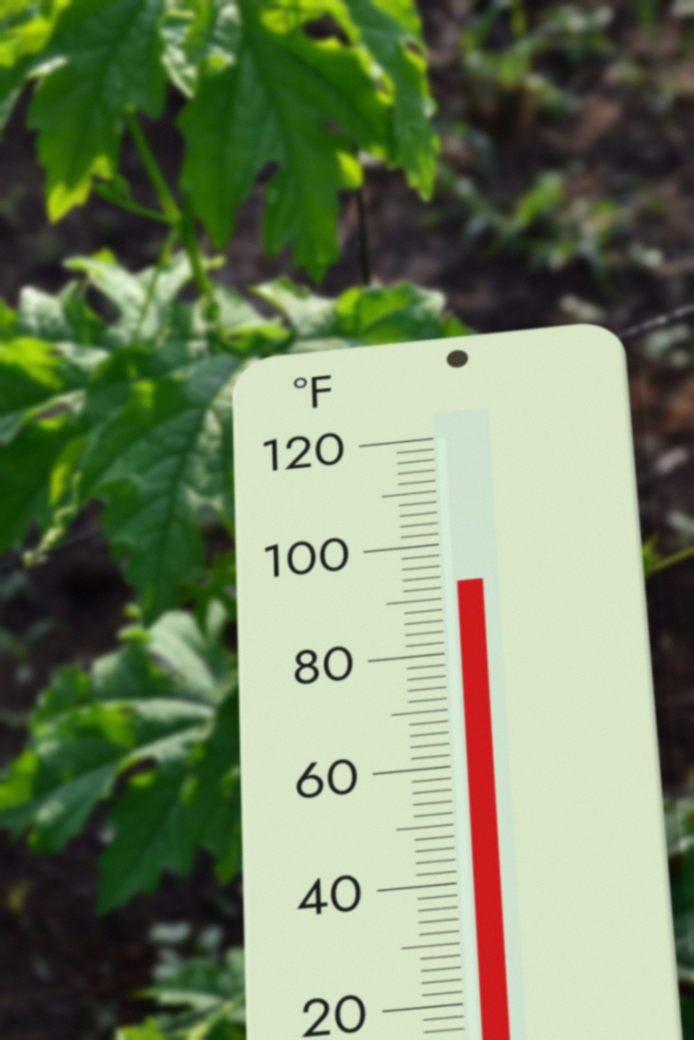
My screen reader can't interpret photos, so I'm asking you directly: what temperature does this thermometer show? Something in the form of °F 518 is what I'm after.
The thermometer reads °F 93
